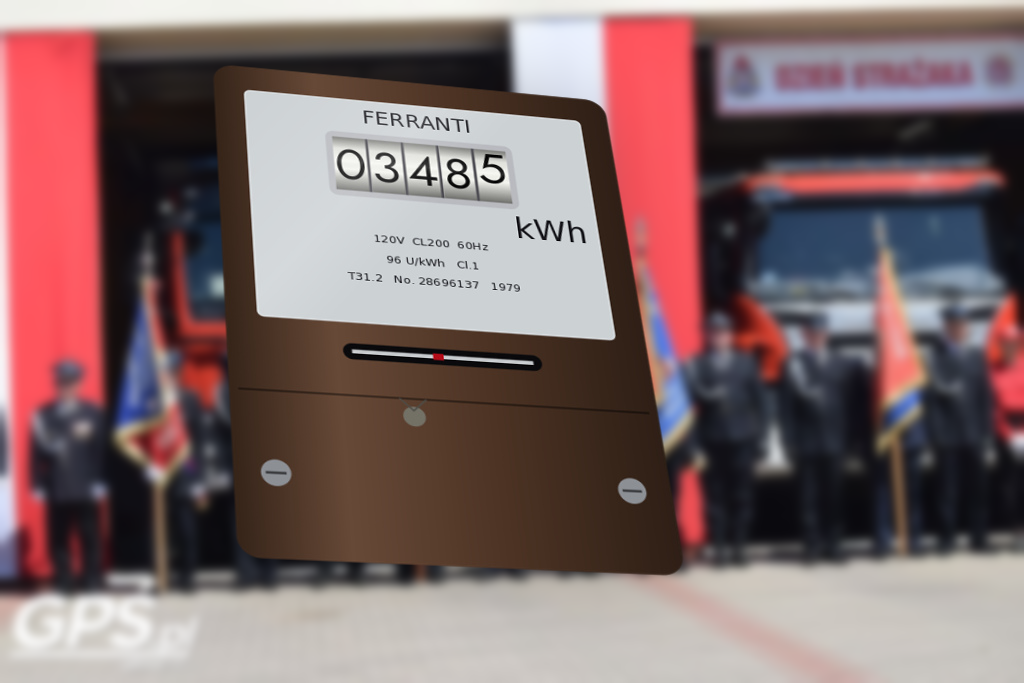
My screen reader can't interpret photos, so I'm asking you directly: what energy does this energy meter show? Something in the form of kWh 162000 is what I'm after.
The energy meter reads kWh 3485
